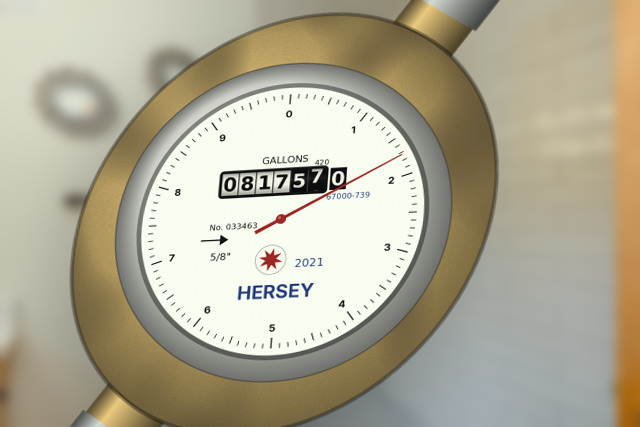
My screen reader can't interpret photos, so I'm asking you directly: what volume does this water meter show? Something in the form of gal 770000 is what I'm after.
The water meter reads gal 817571.7
